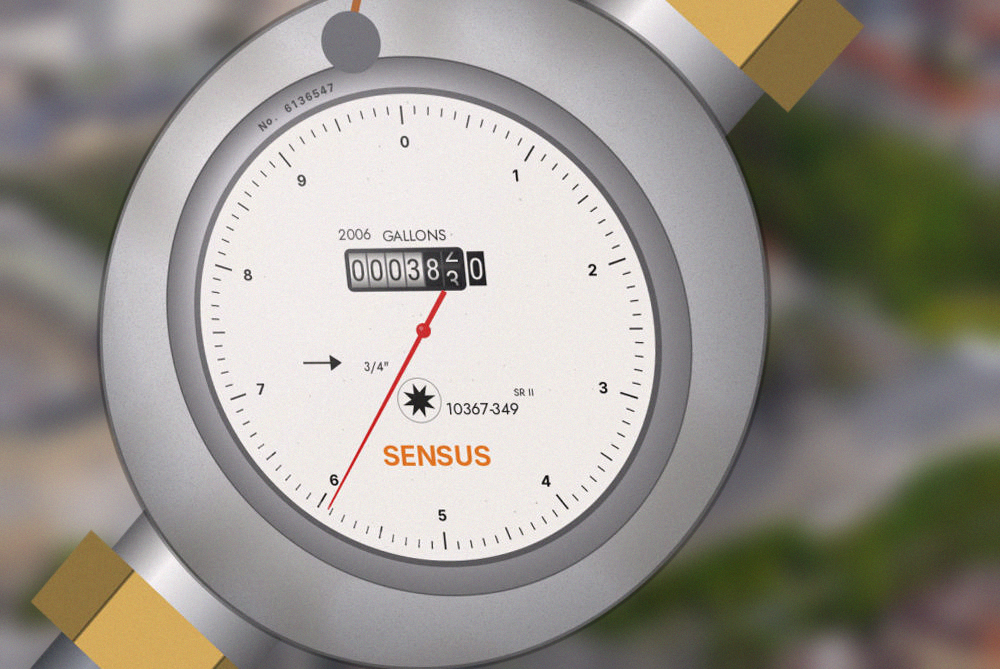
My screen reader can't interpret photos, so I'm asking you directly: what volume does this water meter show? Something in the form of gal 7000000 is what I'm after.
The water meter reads gal 3825.9
